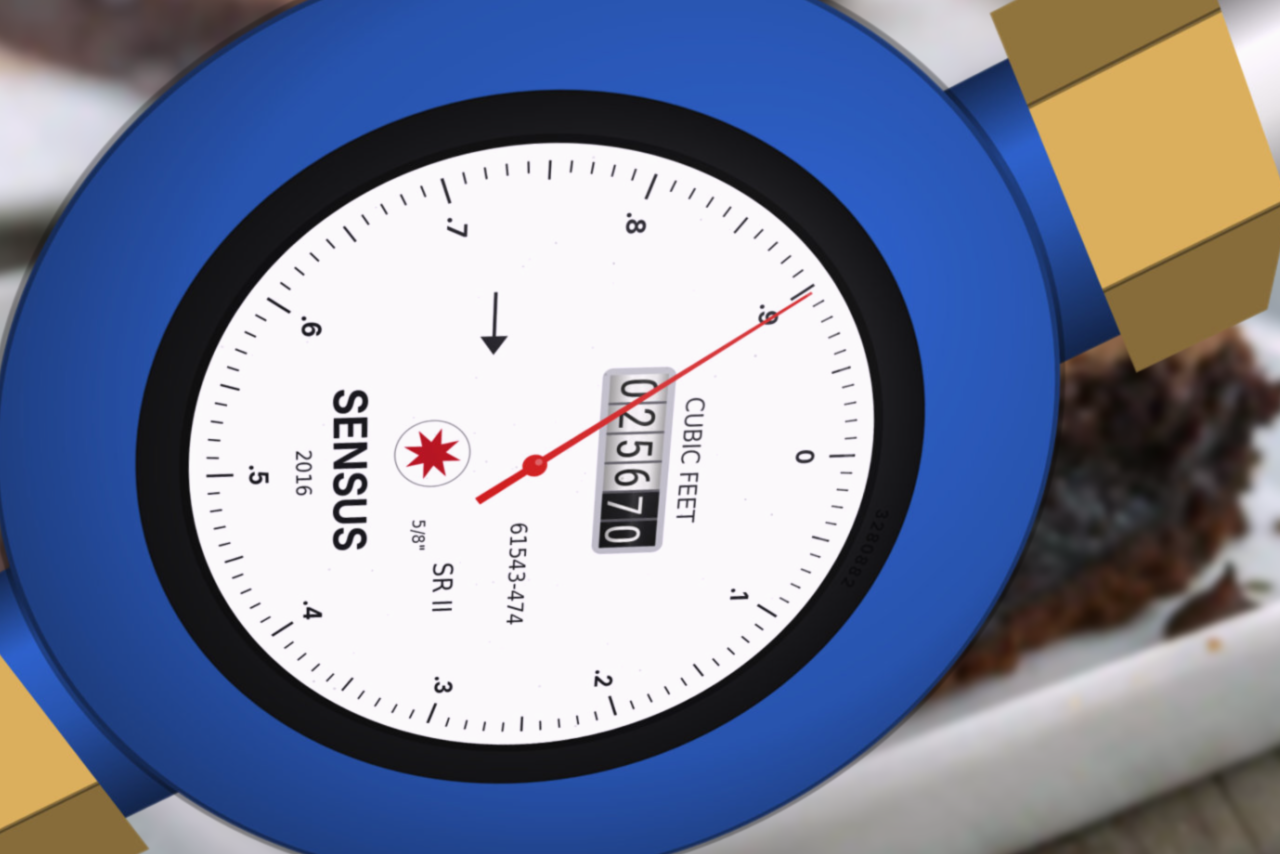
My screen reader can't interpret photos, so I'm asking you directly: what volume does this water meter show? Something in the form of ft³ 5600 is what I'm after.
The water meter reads ft³ 25669.90
